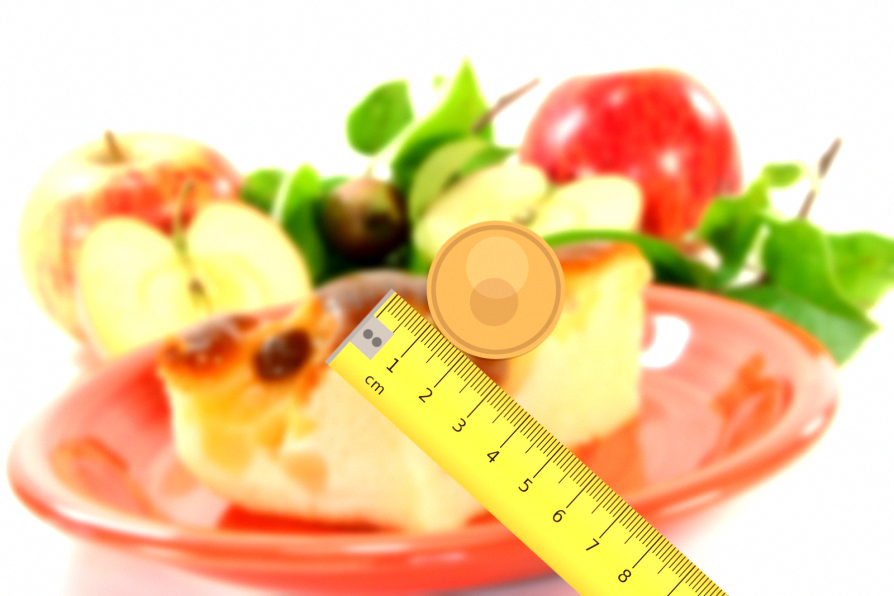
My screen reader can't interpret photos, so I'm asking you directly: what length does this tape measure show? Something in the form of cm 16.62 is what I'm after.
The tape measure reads cm 3.1
